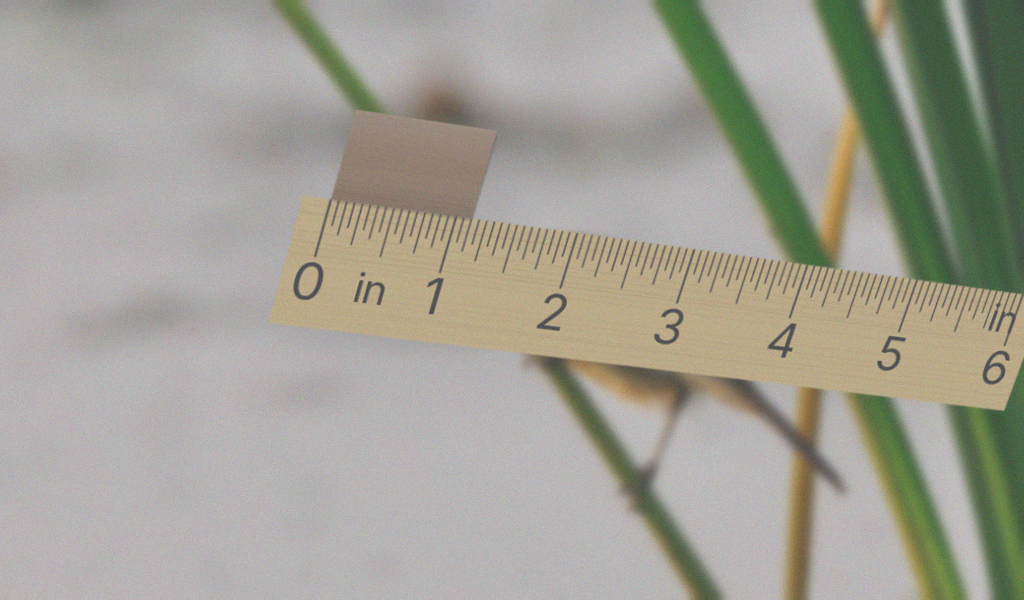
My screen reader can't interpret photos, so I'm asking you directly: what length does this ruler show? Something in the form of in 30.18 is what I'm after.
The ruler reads in 1.125
